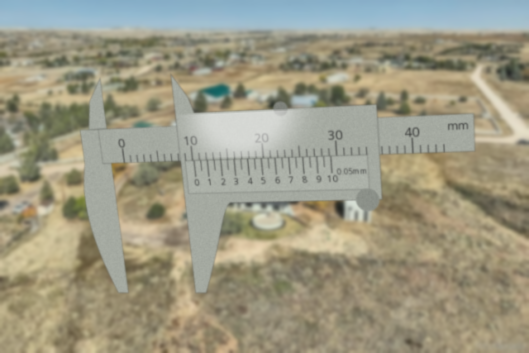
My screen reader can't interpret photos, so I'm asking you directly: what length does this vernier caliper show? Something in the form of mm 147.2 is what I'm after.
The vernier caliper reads mm 10.2
